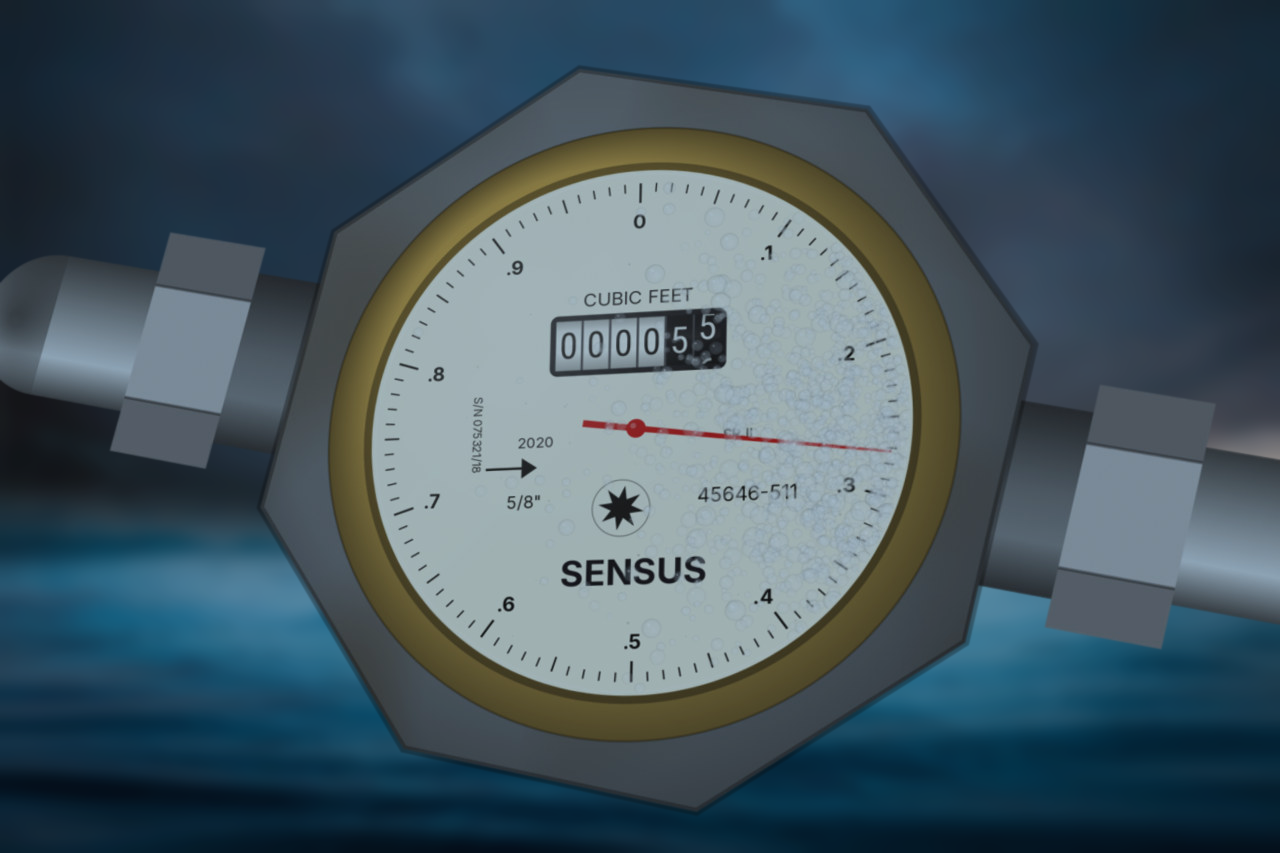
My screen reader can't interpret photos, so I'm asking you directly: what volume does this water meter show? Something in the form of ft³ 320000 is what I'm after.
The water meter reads ft³ 55.27
